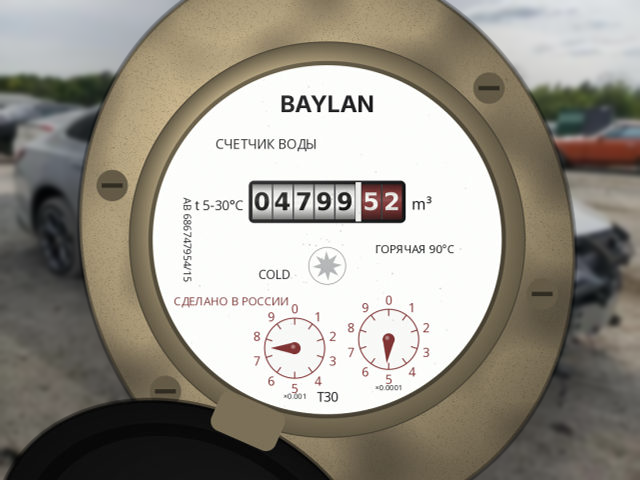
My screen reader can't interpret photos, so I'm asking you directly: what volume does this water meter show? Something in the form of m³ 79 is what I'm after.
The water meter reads m³ 4799.5275
